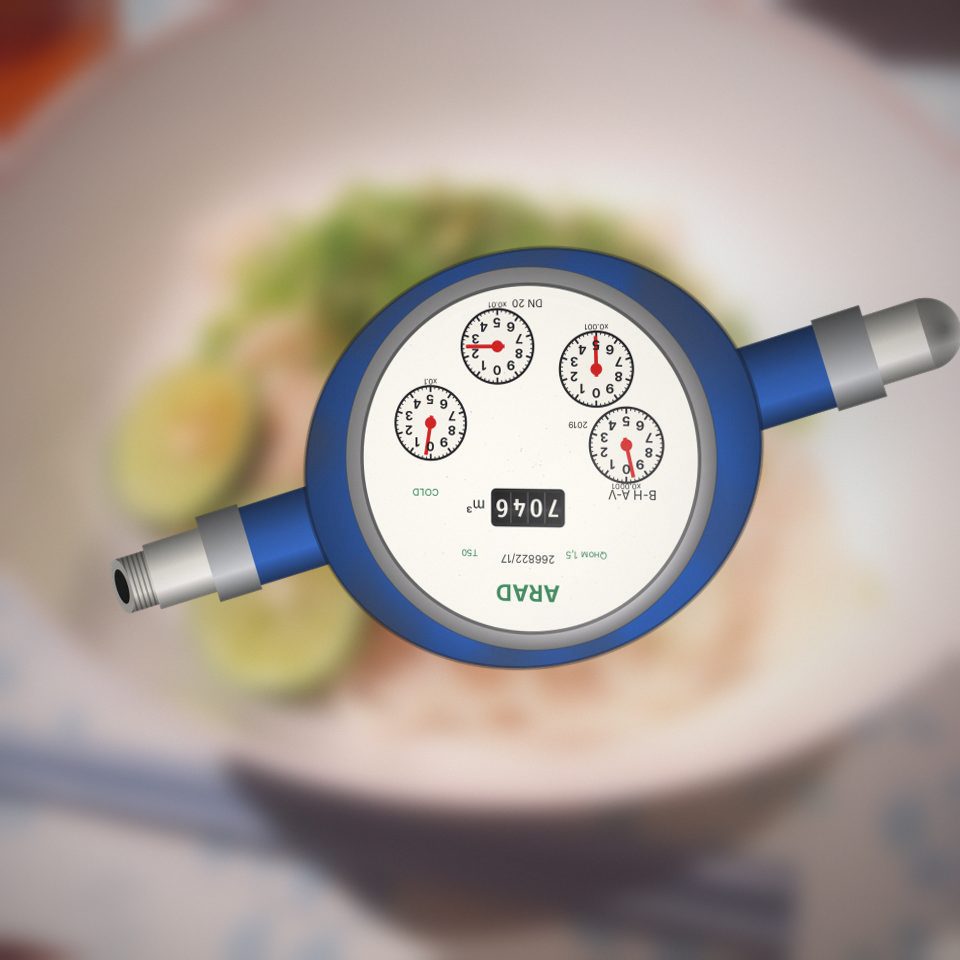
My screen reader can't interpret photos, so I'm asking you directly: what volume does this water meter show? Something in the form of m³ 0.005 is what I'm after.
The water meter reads m³ 7046.0249
